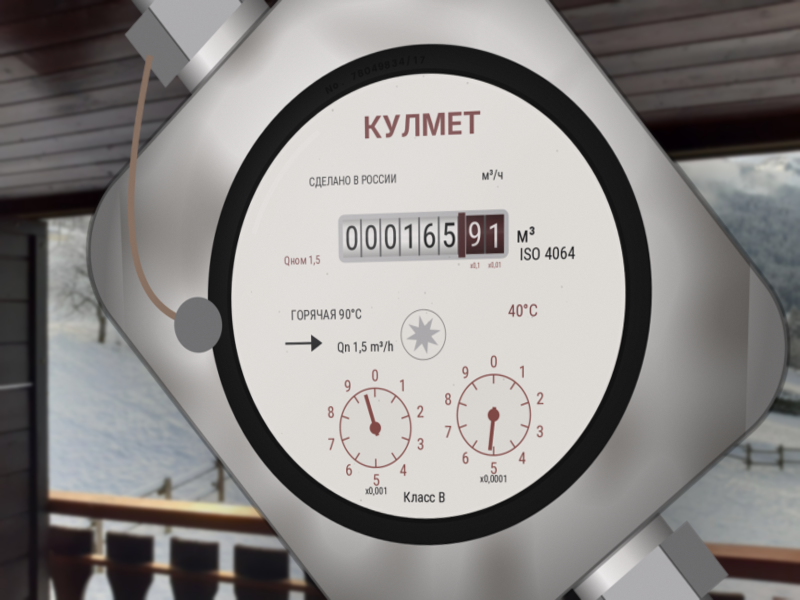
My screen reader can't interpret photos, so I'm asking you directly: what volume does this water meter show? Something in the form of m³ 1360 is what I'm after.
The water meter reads m³ 165.9095
